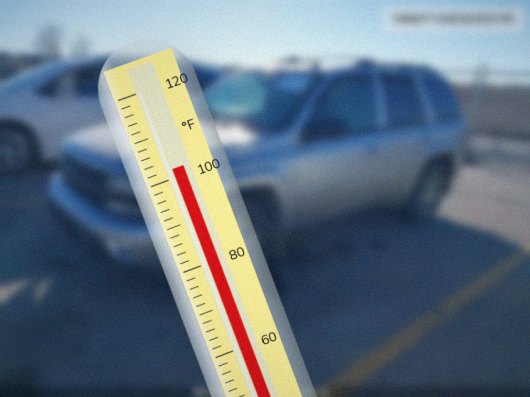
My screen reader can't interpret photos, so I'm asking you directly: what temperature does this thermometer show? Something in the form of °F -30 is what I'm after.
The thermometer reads °F 102
